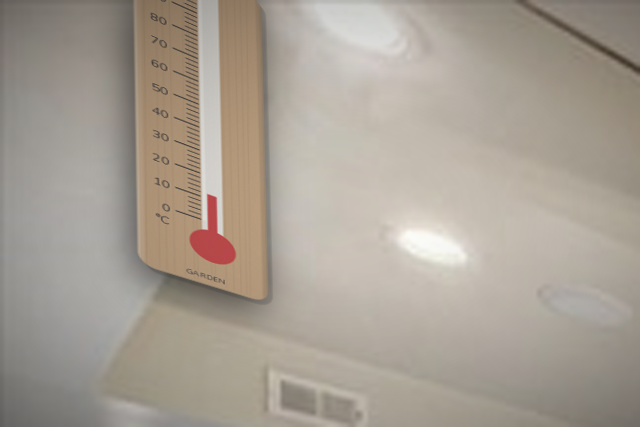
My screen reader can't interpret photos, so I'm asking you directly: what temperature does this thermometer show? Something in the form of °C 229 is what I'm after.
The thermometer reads °C 12
